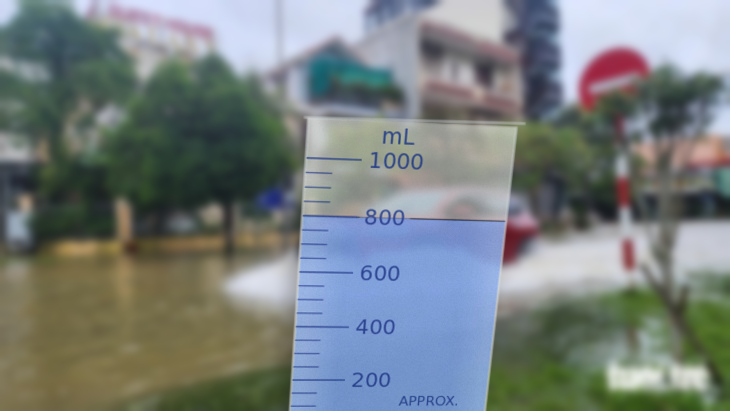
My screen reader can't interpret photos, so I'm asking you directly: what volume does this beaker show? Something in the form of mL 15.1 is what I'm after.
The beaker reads mL 800
